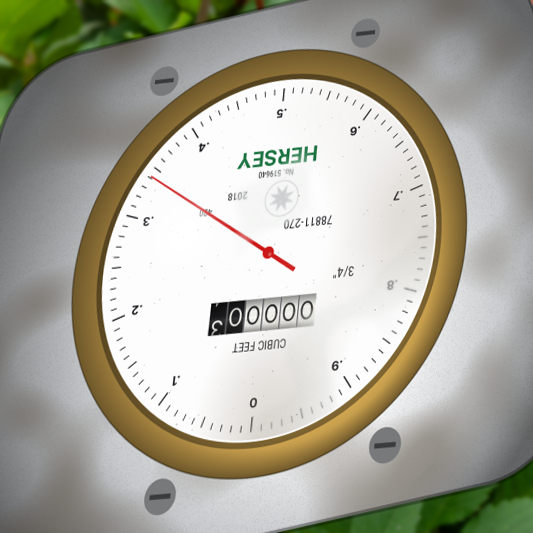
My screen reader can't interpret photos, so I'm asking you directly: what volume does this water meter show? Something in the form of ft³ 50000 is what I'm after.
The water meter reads ft³ 3.34
